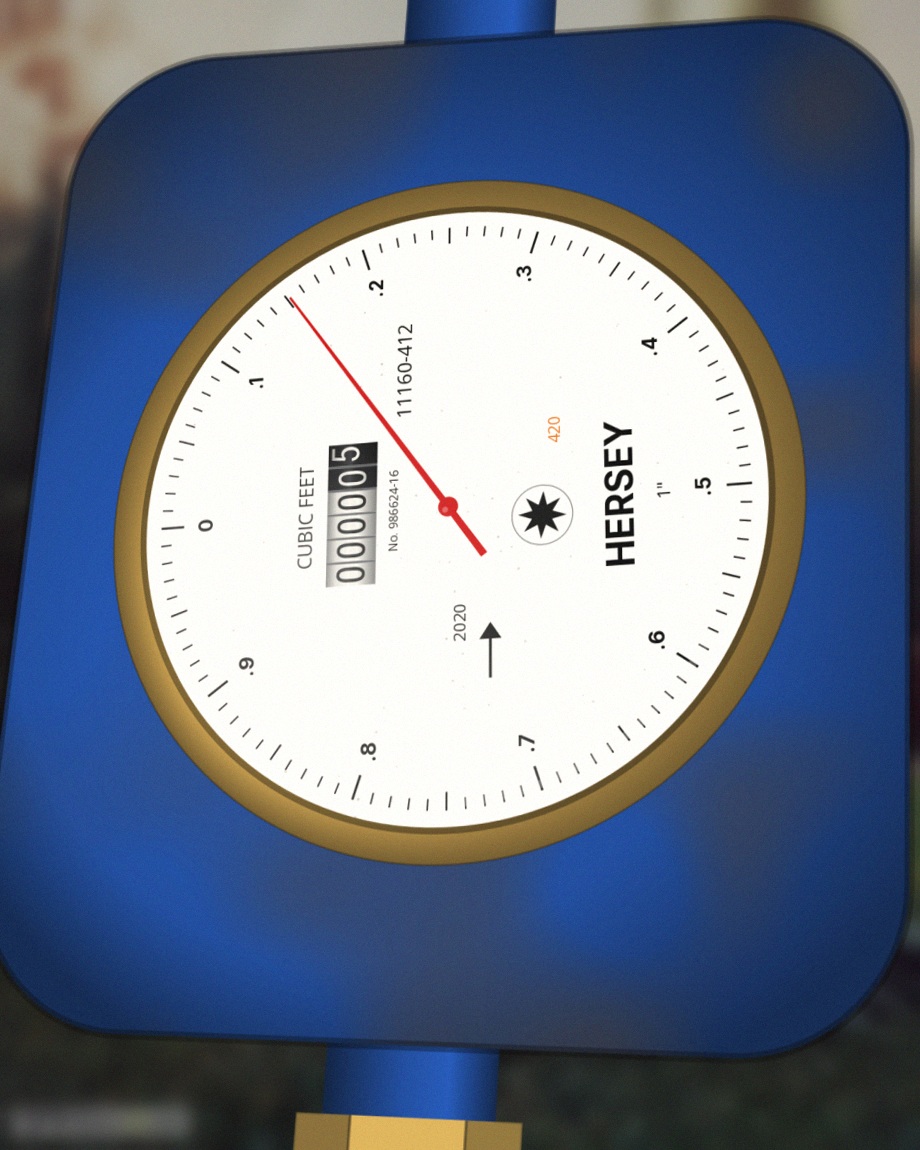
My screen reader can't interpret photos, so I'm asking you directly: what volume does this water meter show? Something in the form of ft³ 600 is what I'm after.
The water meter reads ft³ 5.15
